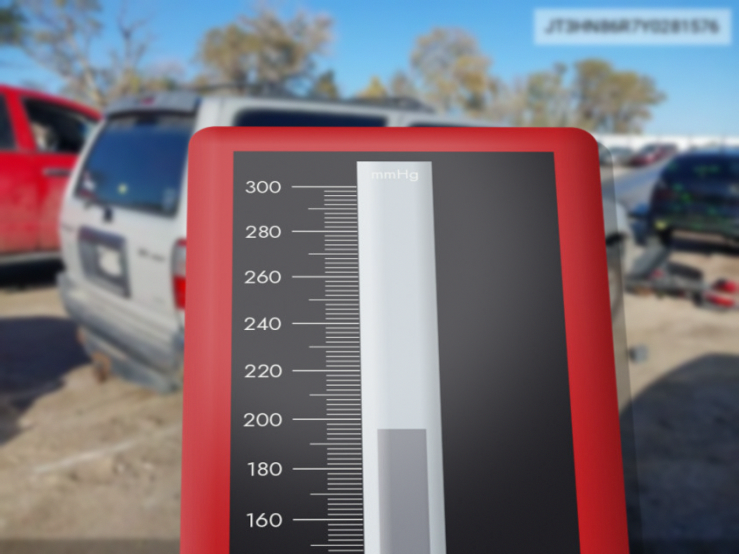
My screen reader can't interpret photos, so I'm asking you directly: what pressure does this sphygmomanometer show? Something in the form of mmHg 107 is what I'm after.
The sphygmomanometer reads mmHg 196
